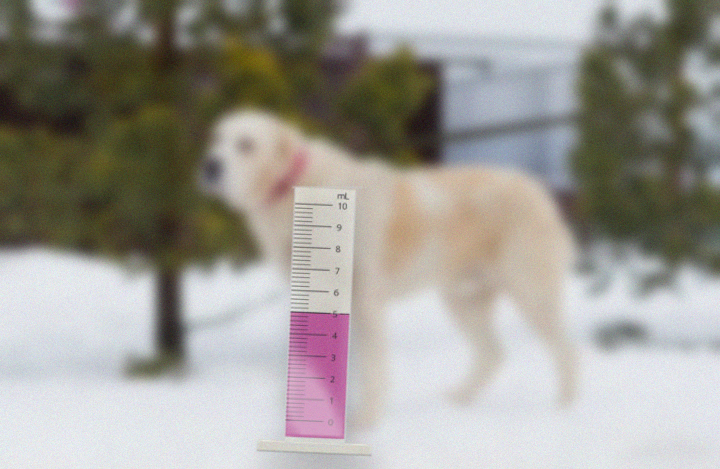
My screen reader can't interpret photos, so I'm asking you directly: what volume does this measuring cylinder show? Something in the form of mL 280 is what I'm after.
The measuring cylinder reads mL 5
